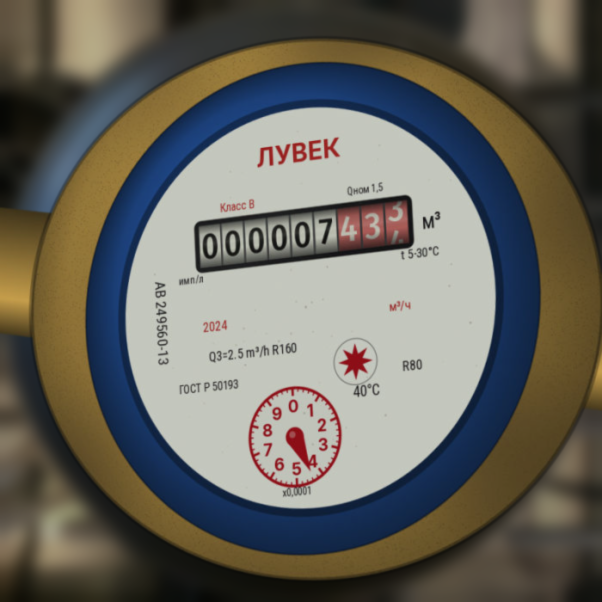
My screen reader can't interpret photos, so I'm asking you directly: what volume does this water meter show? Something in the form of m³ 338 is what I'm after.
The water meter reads m³ 7.4334
